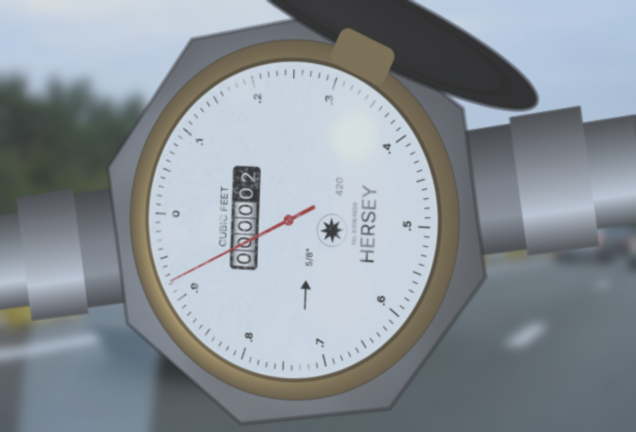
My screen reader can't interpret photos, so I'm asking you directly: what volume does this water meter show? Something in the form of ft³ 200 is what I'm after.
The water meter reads ft³ 1.92
